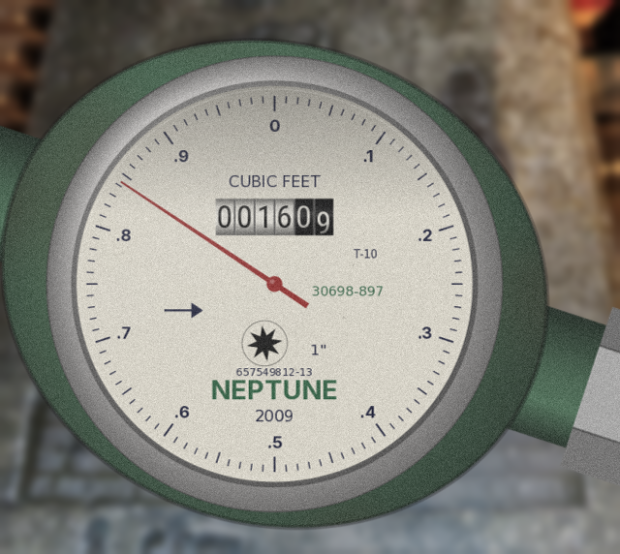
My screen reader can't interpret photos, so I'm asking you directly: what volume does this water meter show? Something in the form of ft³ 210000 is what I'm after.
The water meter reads ft³ 1608.84
